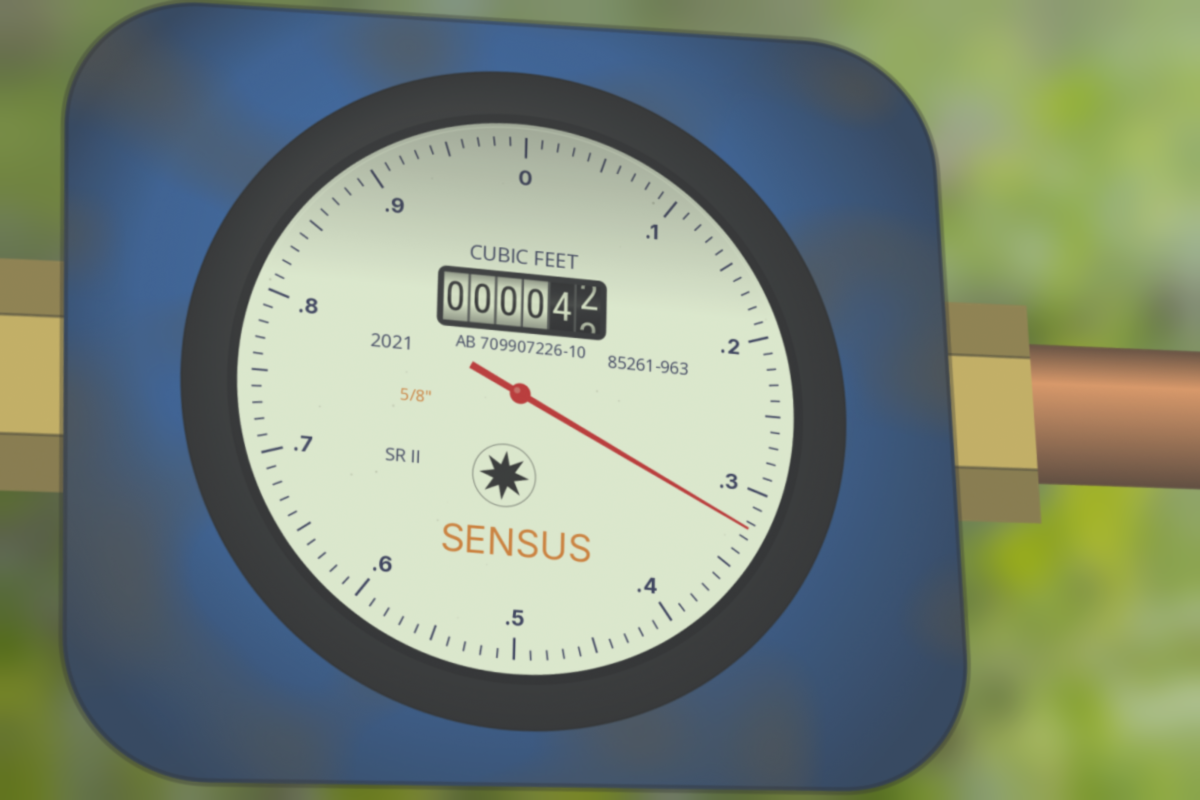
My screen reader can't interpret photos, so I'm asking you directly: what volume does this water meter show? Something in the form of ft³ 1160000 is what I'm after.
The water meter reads ft³ 42.32
